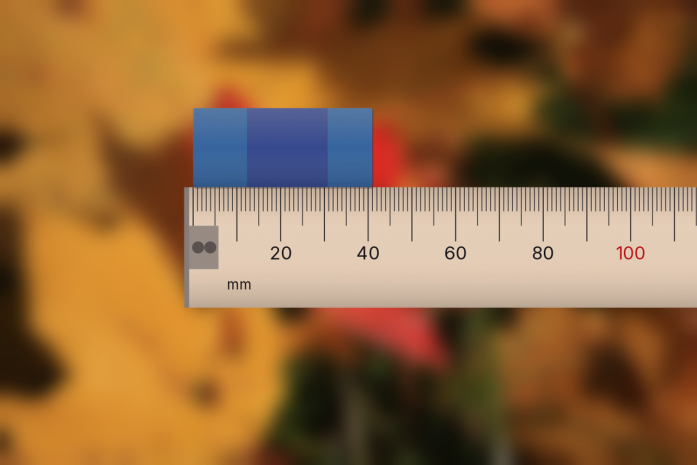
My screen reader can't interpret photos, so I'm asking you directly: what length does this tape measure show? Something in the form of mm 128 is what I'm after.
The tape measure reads mm 41
